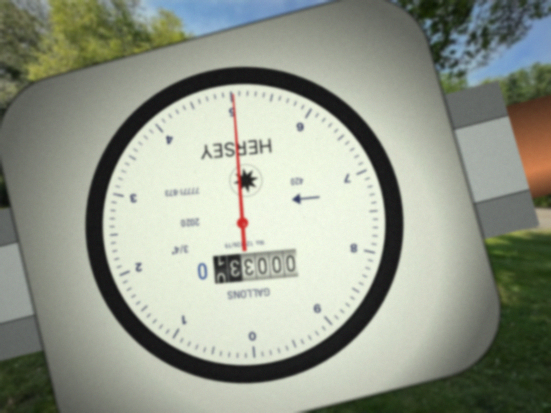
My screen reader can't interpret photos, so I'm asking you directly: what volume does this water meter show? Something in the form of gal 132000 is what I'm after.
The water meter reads gal 3305.0
